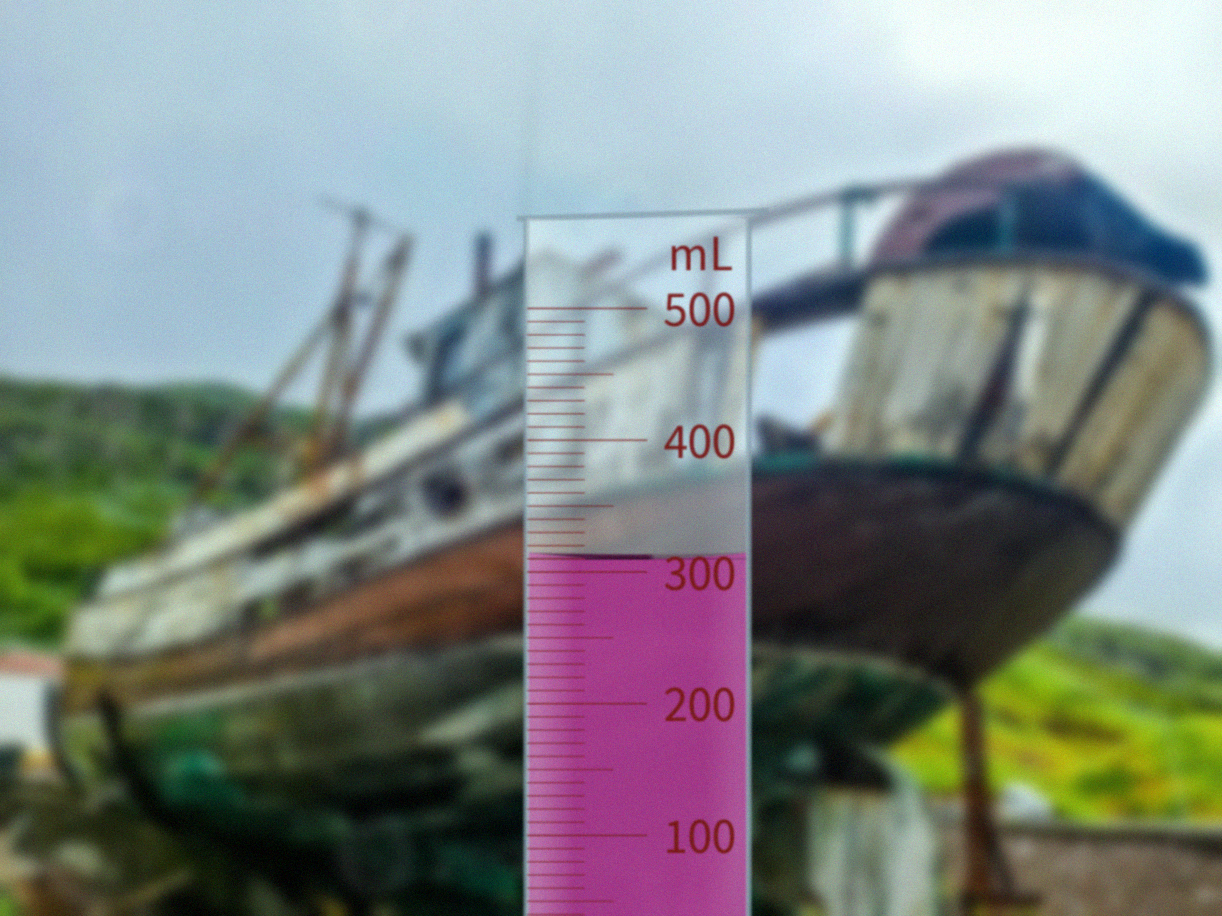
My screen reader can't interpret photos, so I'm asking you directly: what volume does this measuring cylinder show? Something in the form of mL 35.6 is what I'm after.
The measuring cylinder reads mL 310
